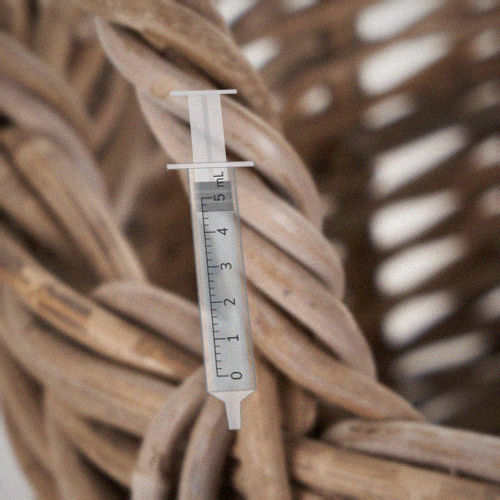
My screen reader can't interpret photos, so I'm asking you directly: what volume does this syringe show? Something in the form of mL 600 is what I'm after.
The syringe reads mL 4.6
